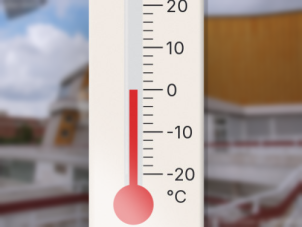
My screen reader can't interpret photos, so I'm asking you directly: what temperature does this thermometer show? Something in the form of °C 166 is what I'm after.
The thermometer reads °C 0
